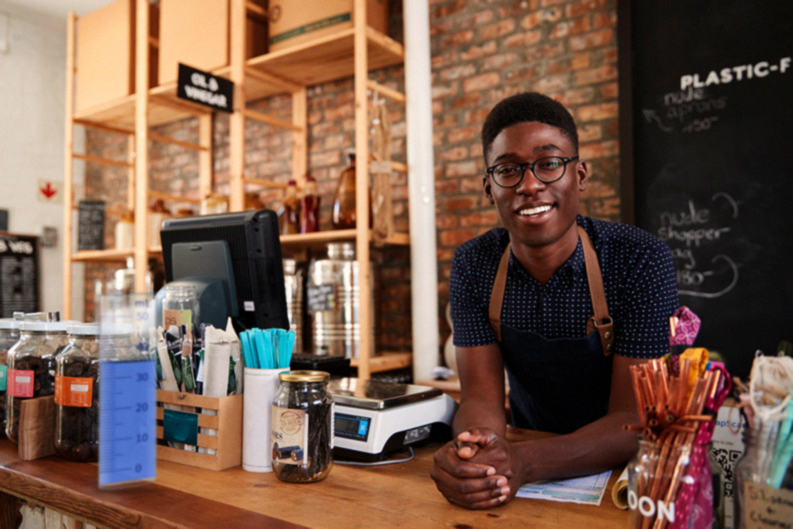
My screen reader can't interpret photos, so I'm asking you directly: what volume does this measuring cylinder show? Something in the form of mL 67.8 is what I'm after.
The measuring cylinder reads mL 35
